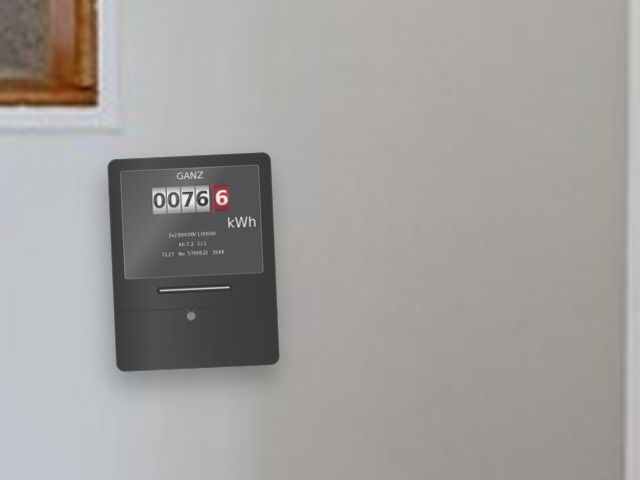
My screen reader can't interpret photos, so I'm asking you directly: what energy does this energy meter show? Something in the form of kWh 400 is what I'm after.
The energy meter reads kWh 76.6
